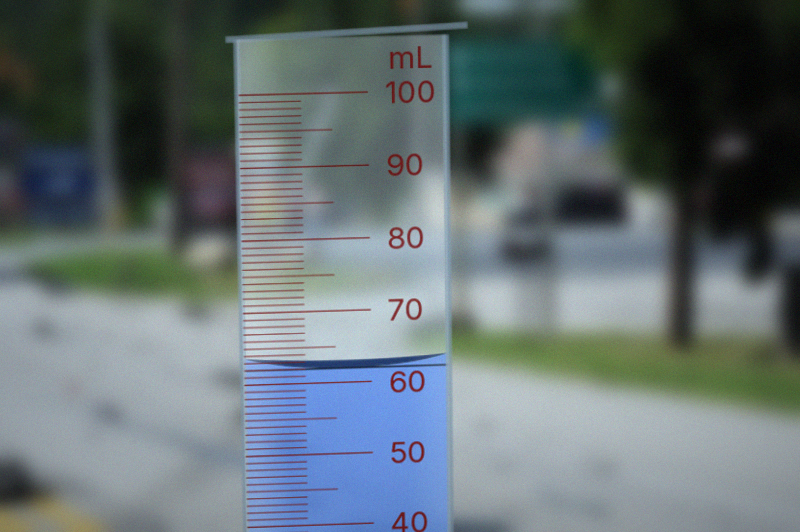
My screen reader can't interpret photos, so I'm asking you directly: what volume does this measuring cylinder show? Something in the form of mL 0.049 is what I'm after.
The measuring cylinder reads mL 62
